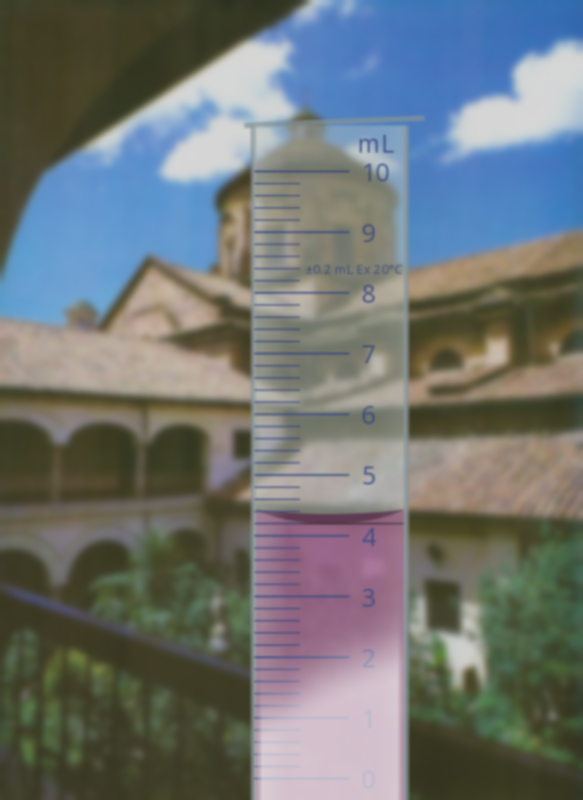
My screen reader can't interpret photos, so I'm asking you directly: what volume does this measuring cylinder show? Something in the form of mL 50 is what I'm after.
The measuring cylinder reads mL 4.2
